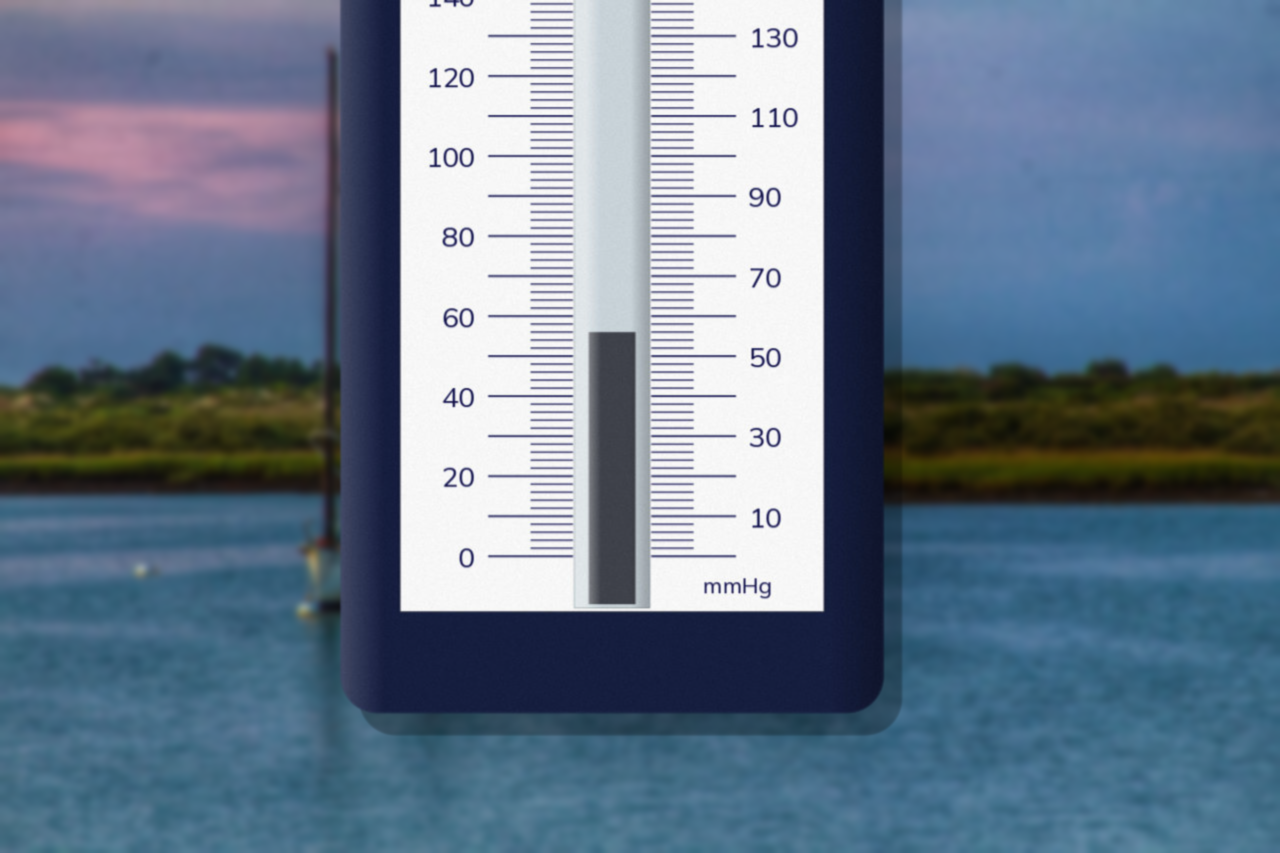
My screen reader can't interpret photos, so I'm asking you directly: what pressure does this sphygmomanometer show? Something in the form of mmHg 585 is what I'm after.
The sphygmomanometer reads mmHg 56
